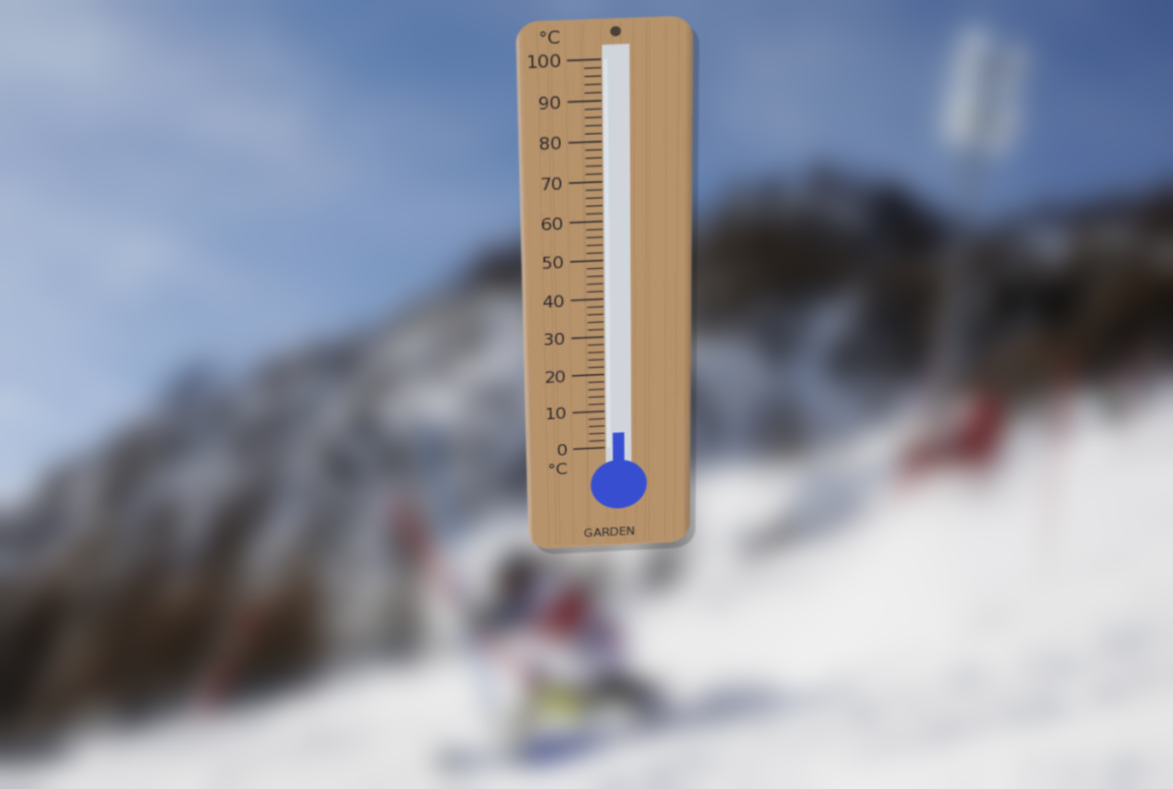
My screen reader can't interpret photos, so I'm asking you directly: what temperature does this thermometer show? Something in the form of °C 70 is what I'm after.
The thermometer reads °C 4
